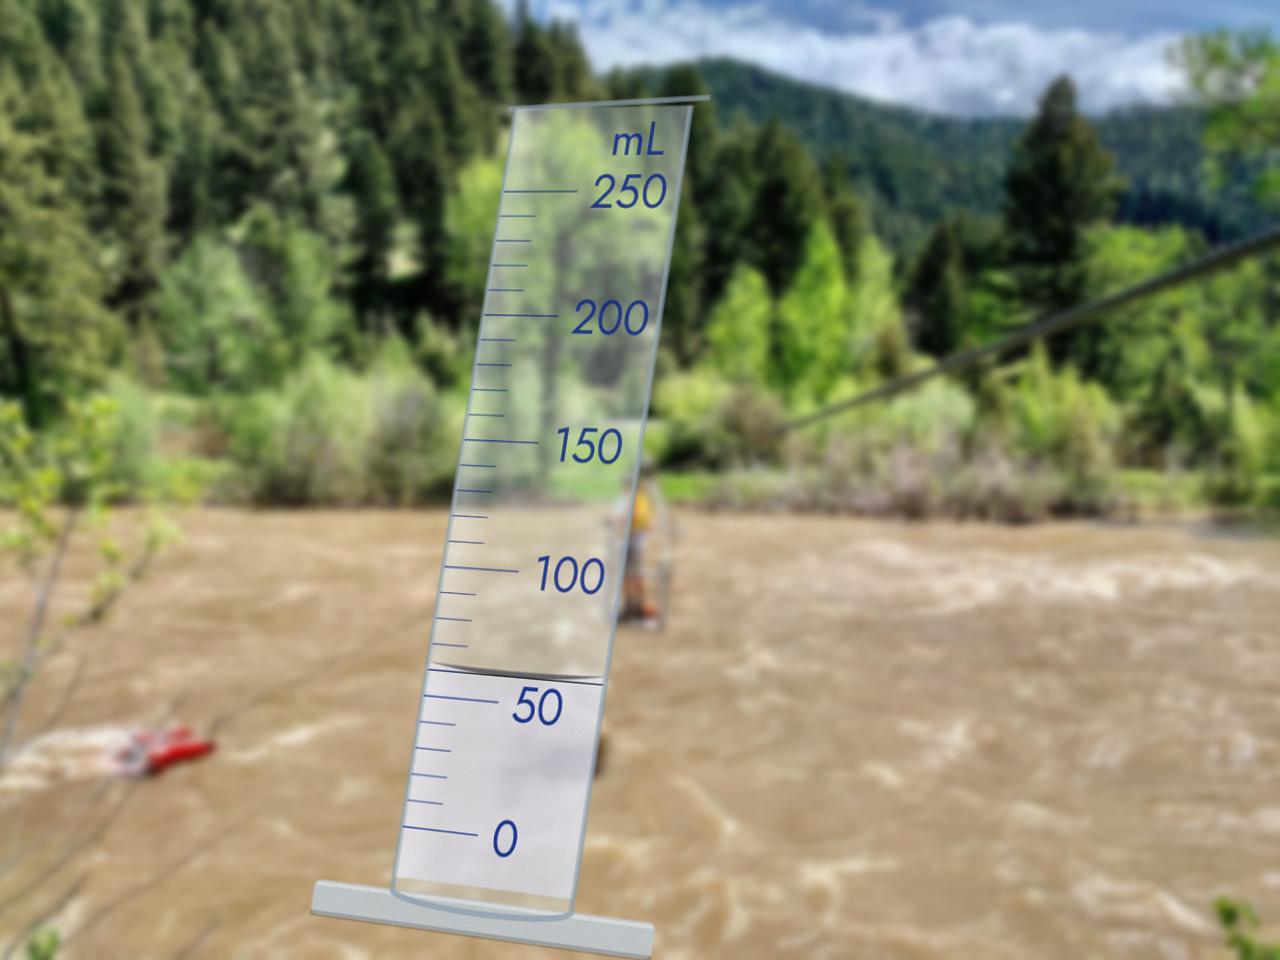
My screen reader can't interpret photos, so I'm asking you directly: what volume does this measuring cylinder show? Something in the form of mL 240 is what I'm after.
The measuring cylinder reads mL 60
